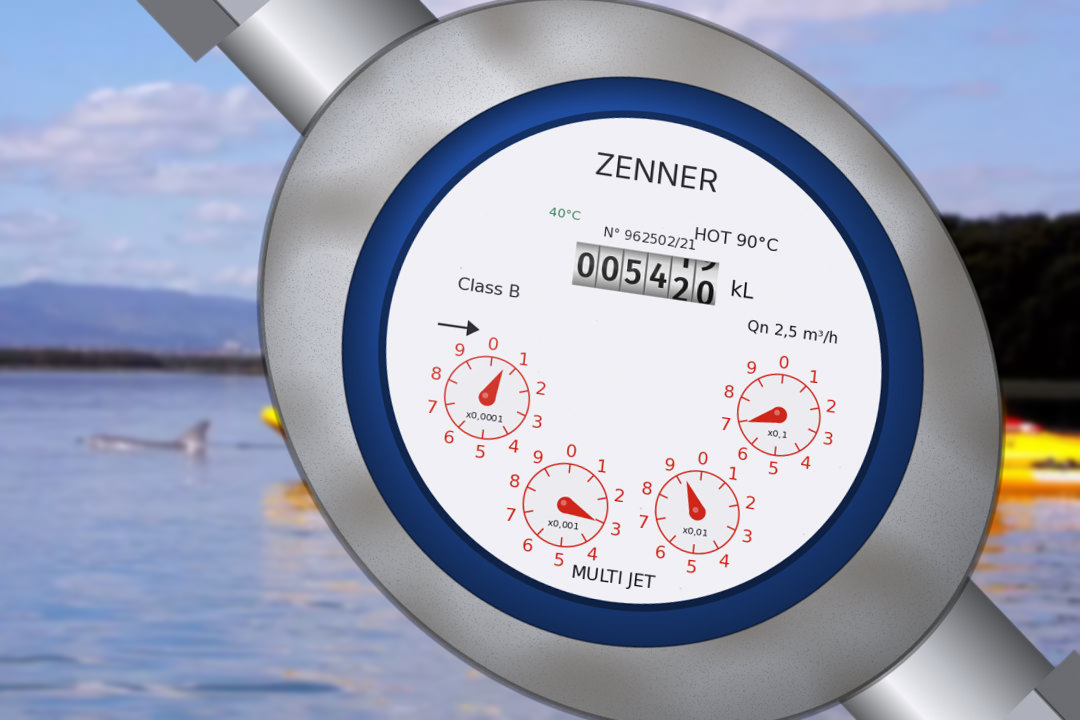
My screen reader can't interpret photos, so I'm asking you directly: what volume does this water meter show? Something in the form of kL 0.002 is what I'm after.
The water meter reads kL 5419.6930
